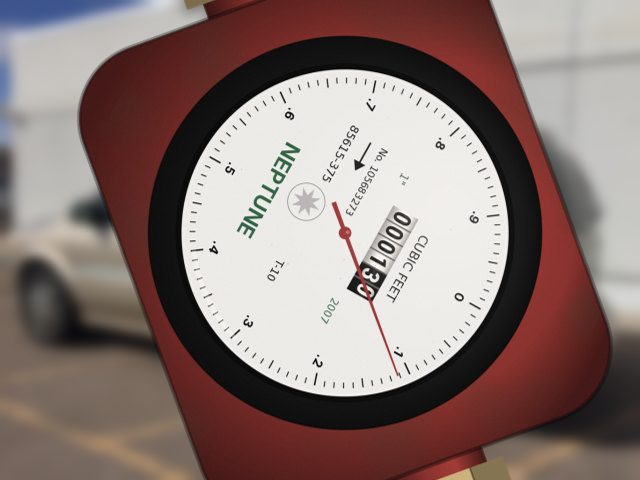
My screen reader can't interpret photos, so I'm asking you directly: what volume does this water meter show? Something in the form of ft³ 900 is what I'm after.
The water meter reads ft³ 130.11
